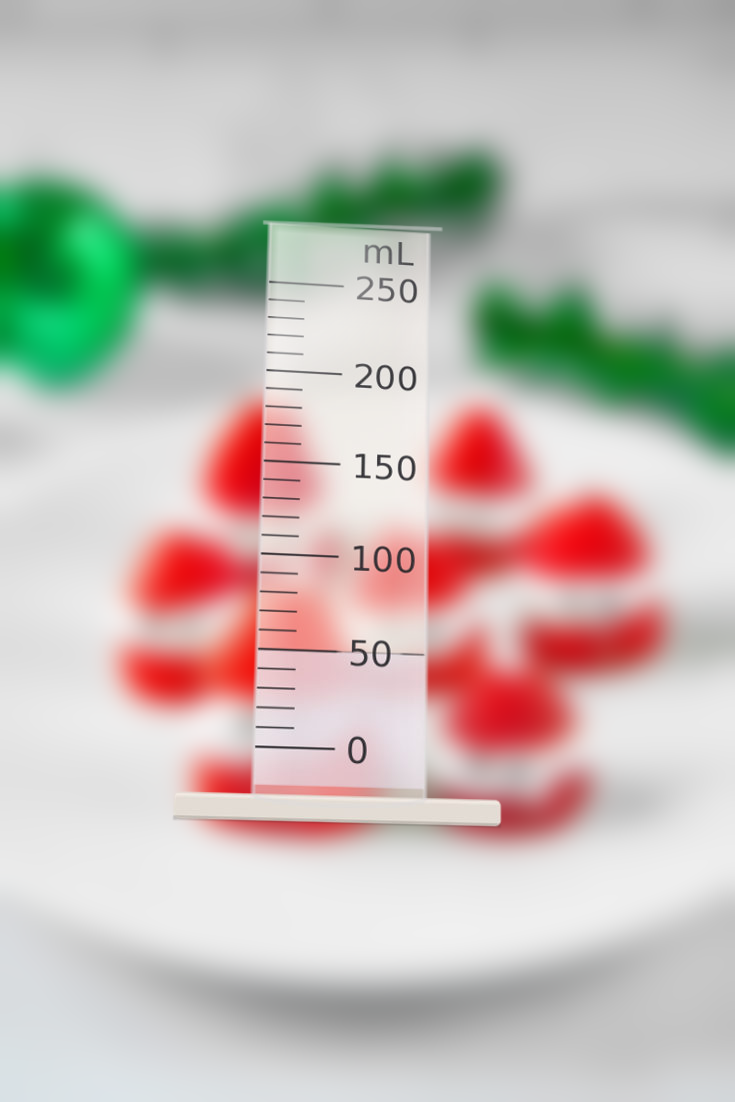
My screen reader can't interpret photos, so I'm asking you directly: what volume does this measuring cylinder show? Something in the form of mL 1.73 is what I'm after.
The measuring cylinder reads mL 50
